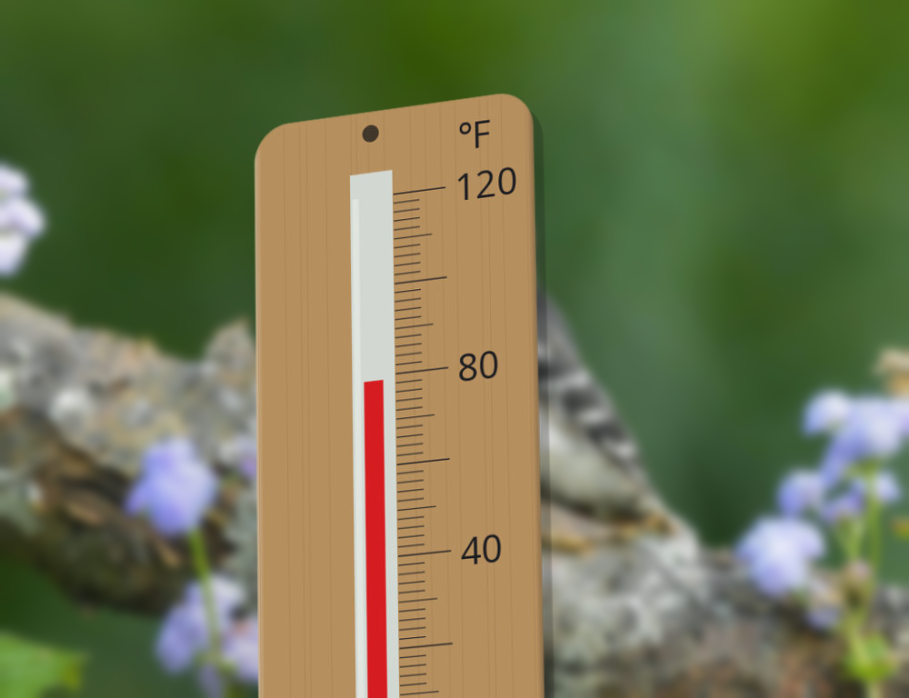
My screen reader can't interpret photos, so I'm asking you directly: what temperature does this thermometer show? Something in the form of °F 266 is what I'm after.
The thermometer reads °F 79
